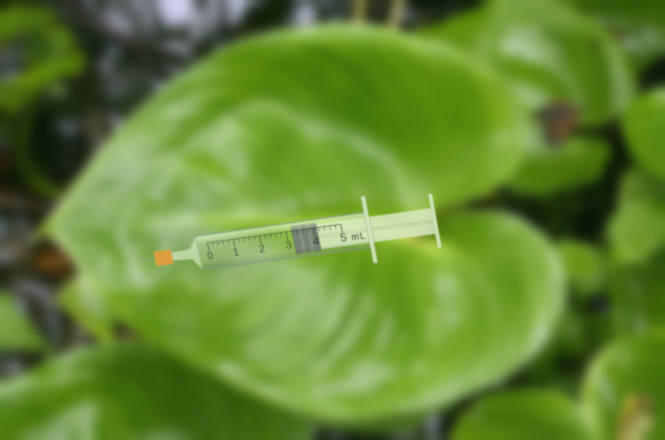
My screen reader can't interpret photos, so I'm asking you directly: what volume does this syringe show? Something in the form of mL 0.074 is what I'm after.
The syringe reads mL 3.2
